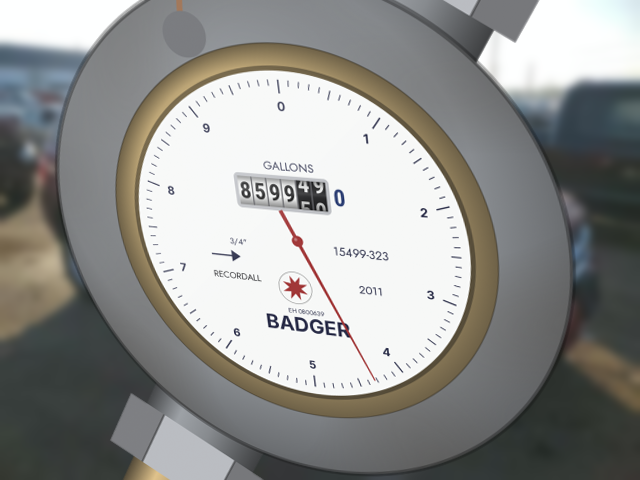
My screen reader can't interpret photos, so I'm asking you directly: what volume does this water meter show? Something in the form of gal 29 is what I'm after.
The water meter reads gal 8599494.3
